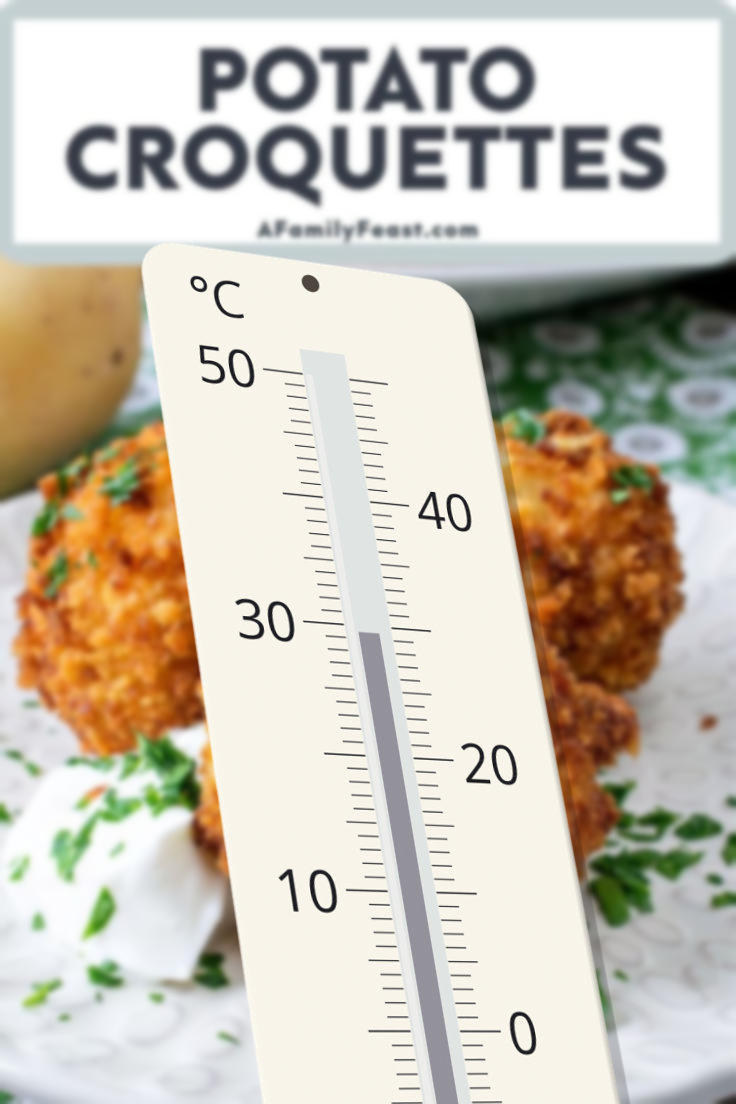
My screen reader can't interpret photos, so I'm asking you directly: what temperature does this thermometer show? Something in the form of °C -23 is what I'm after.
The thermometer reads °C 29.5
